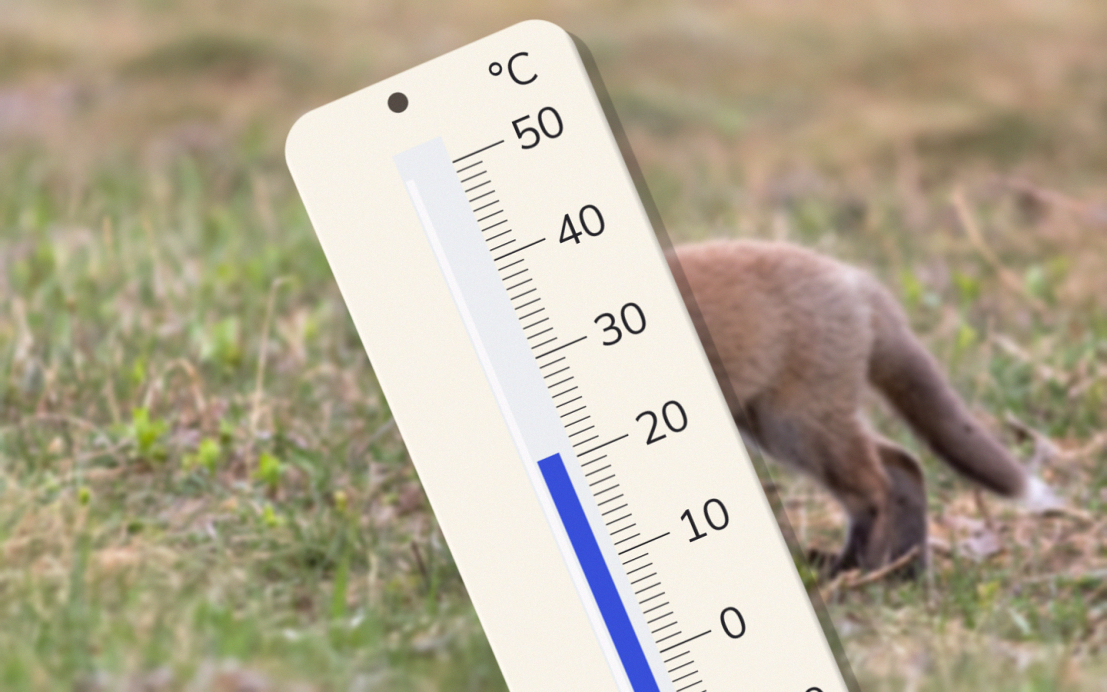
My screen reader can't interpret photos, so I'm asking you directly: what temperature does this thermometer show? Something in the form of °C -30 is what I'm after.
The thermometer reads °C 21
